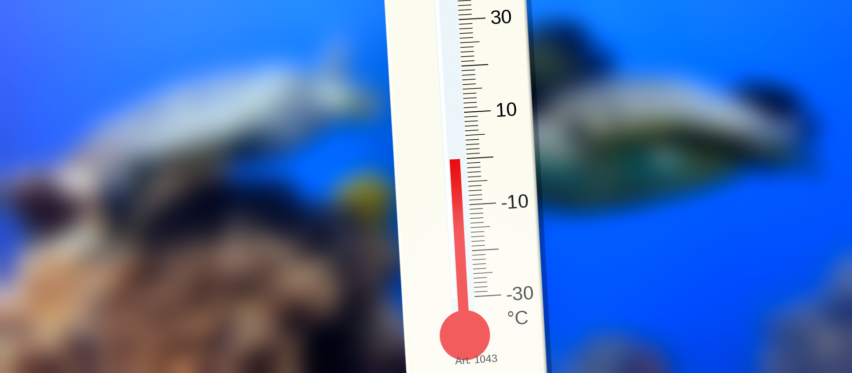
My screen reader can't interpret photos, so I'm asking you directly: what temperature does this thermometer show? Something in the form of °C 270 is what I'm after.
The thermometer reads °C 0
